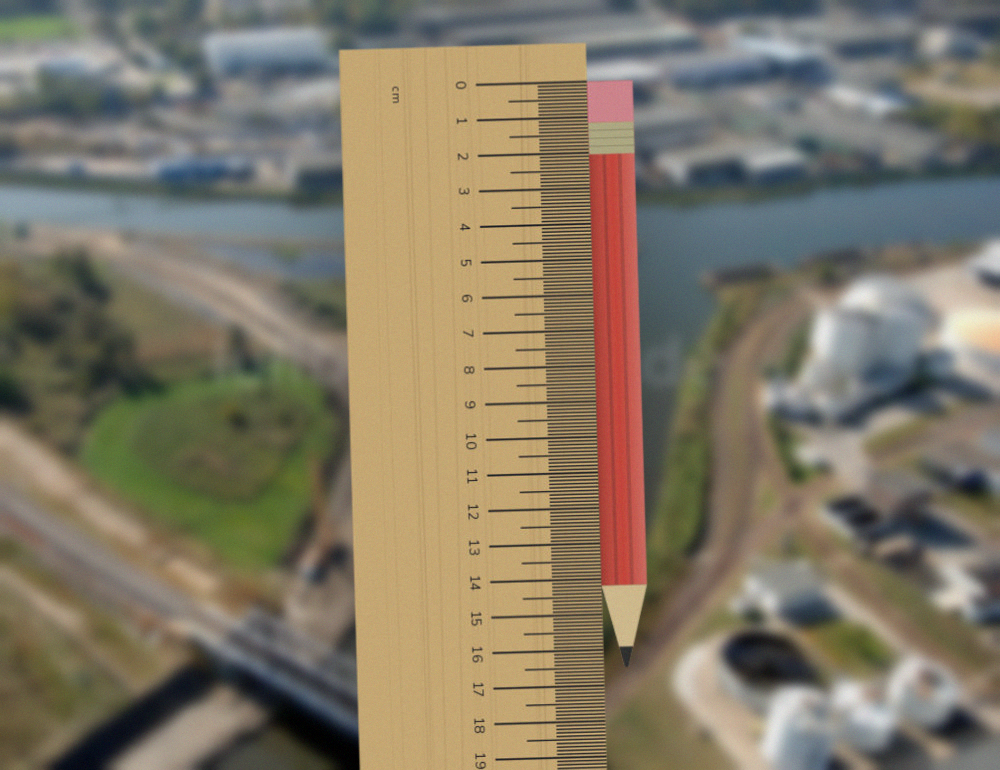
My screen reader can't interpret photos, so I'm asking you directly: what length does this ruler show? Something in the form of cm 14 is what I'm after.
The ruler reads cm 16.5
